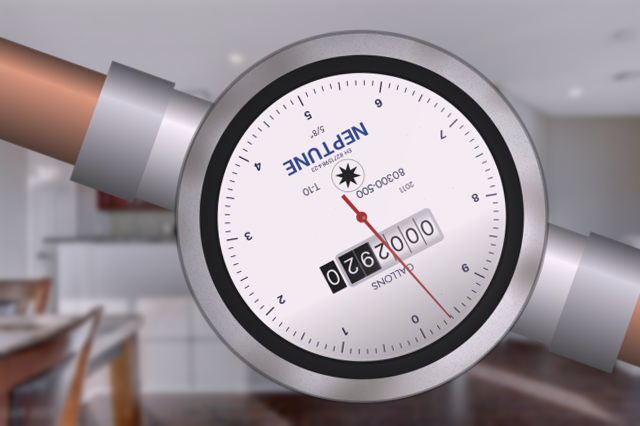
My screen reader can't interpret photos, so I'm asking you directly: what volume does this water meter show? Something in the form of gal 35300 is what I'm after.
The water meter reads gal 2919.6
